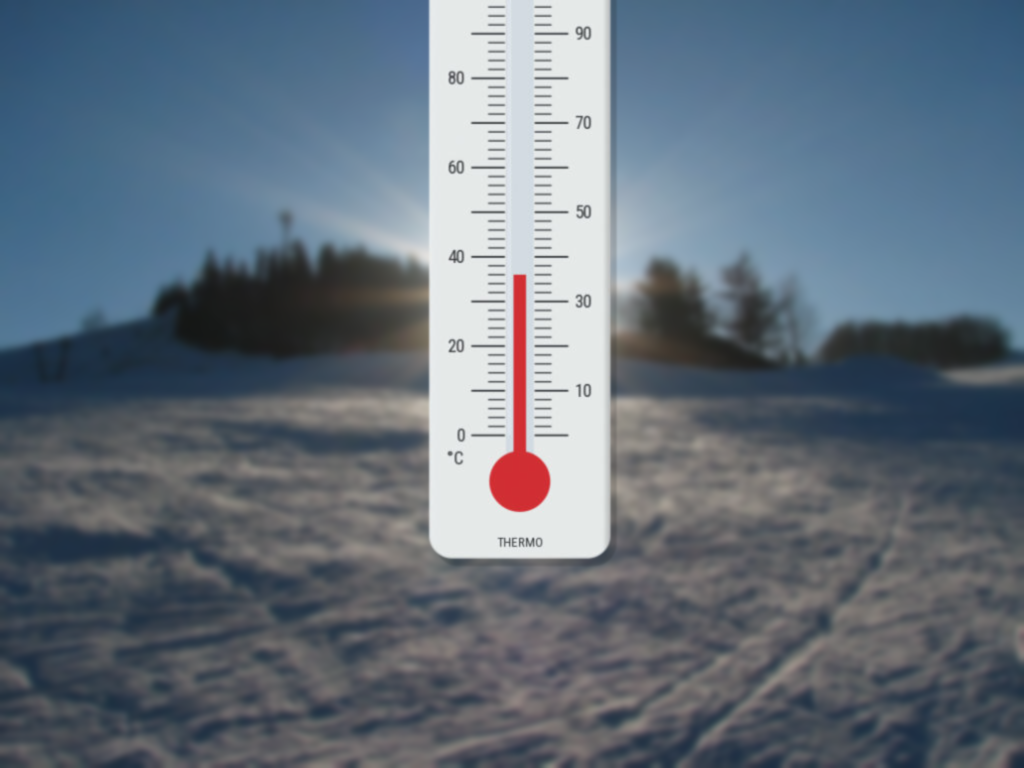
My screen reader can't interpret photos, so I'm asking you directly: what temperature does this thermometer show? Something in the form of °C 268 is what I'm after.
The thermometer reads °C 36
